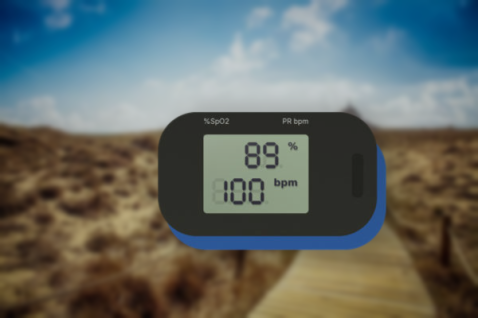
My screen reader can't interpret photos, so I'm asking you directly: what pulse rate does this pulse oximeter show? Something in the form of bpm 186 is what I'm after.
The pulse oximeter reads bpm 100
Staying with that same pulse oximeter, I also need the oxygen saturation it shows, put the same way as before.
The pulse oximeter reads % 89
